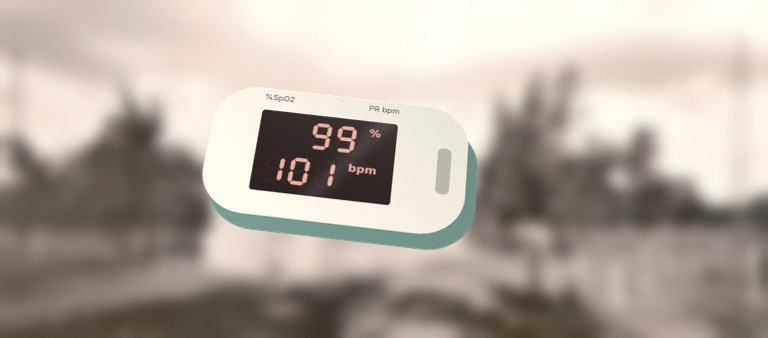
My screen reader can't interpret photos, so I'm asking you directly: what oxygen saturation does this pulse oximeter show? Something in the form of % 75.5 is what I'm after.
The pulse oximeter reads % 99
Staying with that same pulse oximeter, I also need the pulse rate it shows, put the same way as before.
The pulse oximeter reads bpm 101
